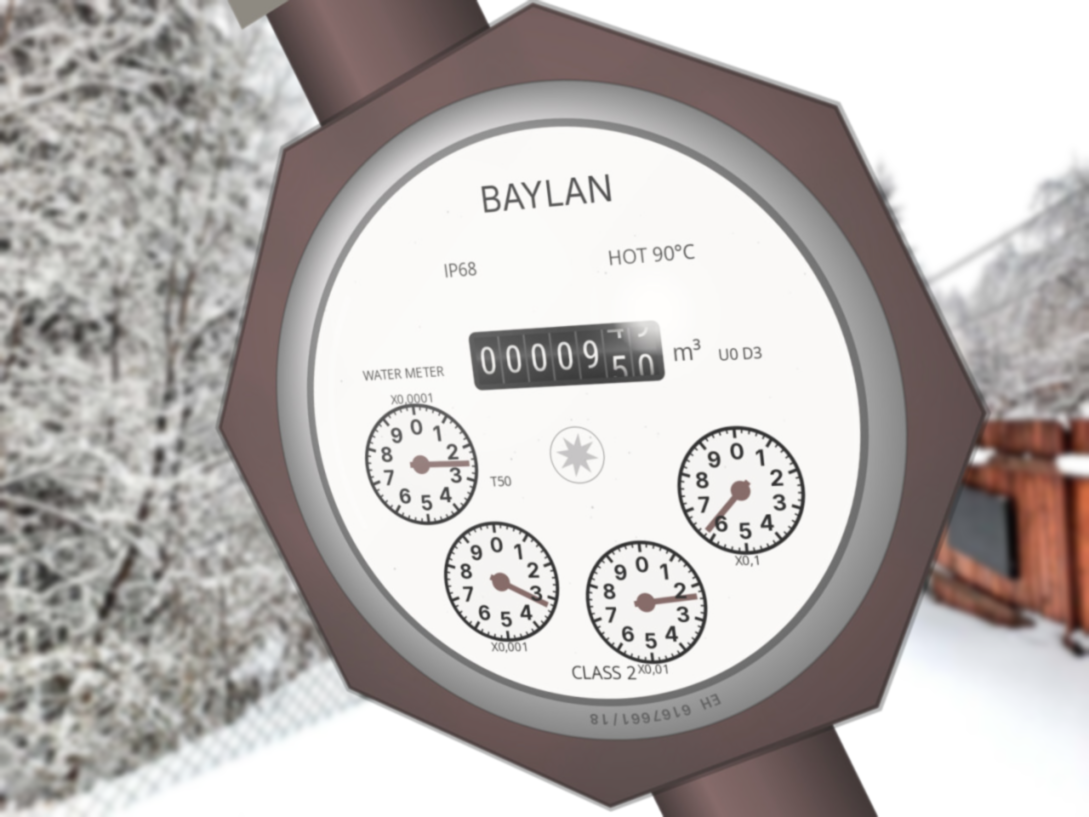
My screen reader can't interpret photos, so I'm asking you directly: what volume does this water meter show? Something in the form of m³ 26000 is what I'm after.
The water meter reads m³ 949.6232
